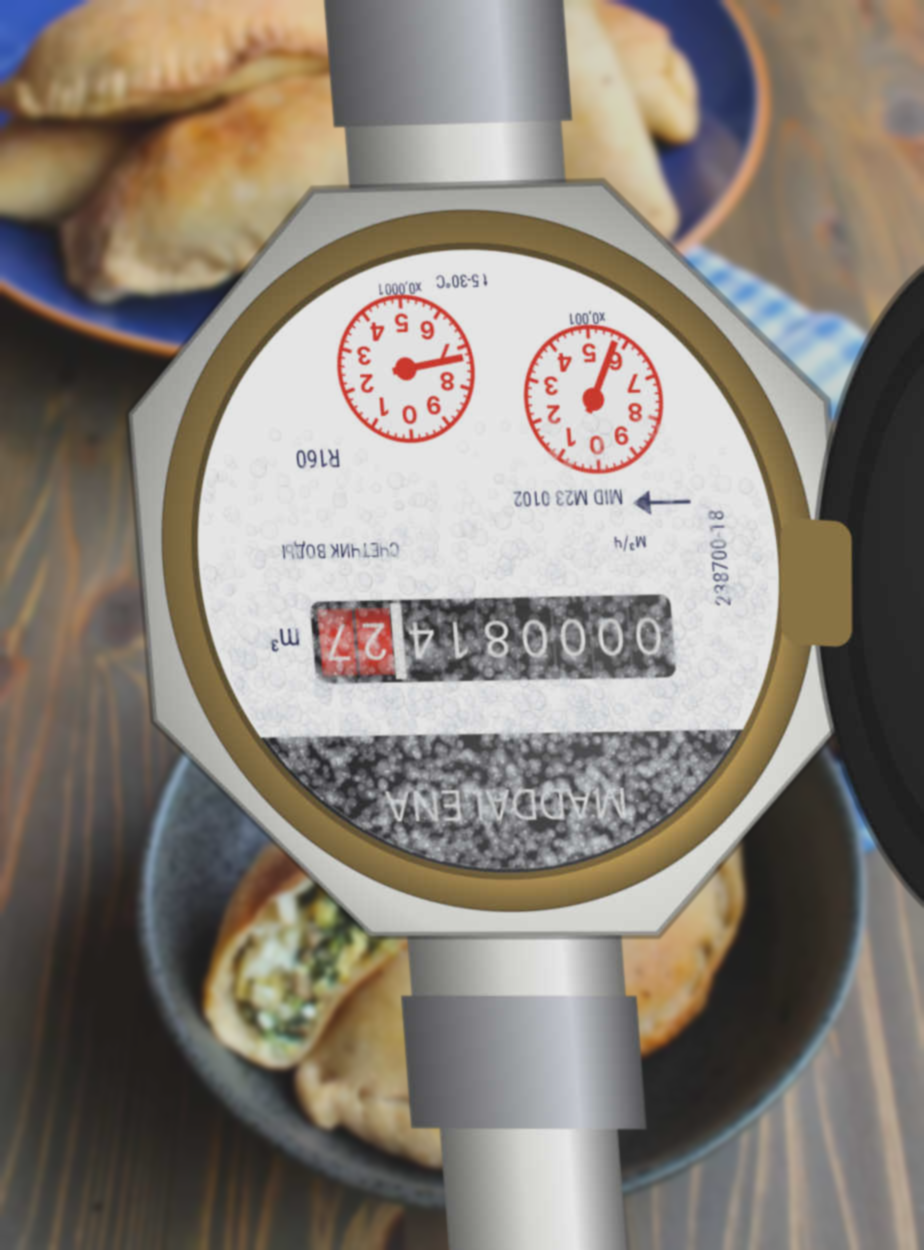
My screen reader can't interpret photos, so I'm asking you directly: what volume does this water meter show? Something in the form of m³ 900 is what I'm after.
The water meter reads m³ 814.2757
